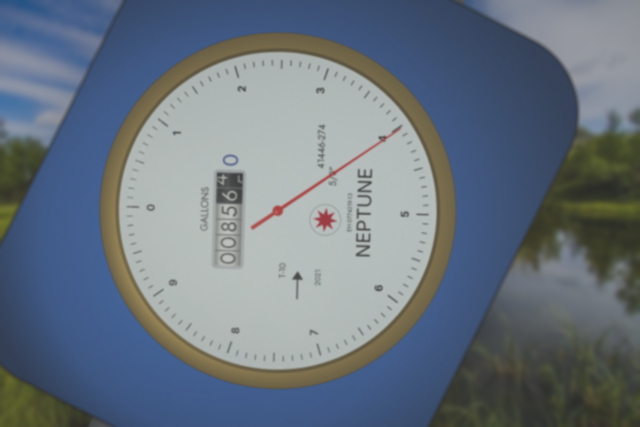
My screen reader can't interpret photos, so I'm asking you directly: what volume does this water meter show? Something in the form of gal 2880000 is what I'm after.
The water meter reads gal 85644.0
